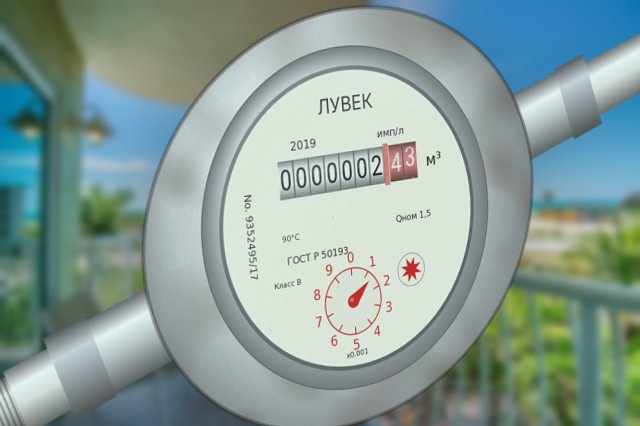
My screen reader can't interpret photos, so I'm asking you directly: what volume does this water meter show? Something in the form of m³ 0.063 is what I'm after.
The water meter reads m³ 2.431
